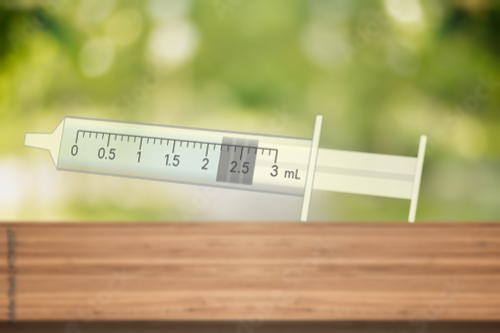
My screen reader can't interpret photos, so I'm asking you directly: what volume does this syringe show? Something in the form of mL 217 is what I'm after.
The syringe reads mL 2.2
